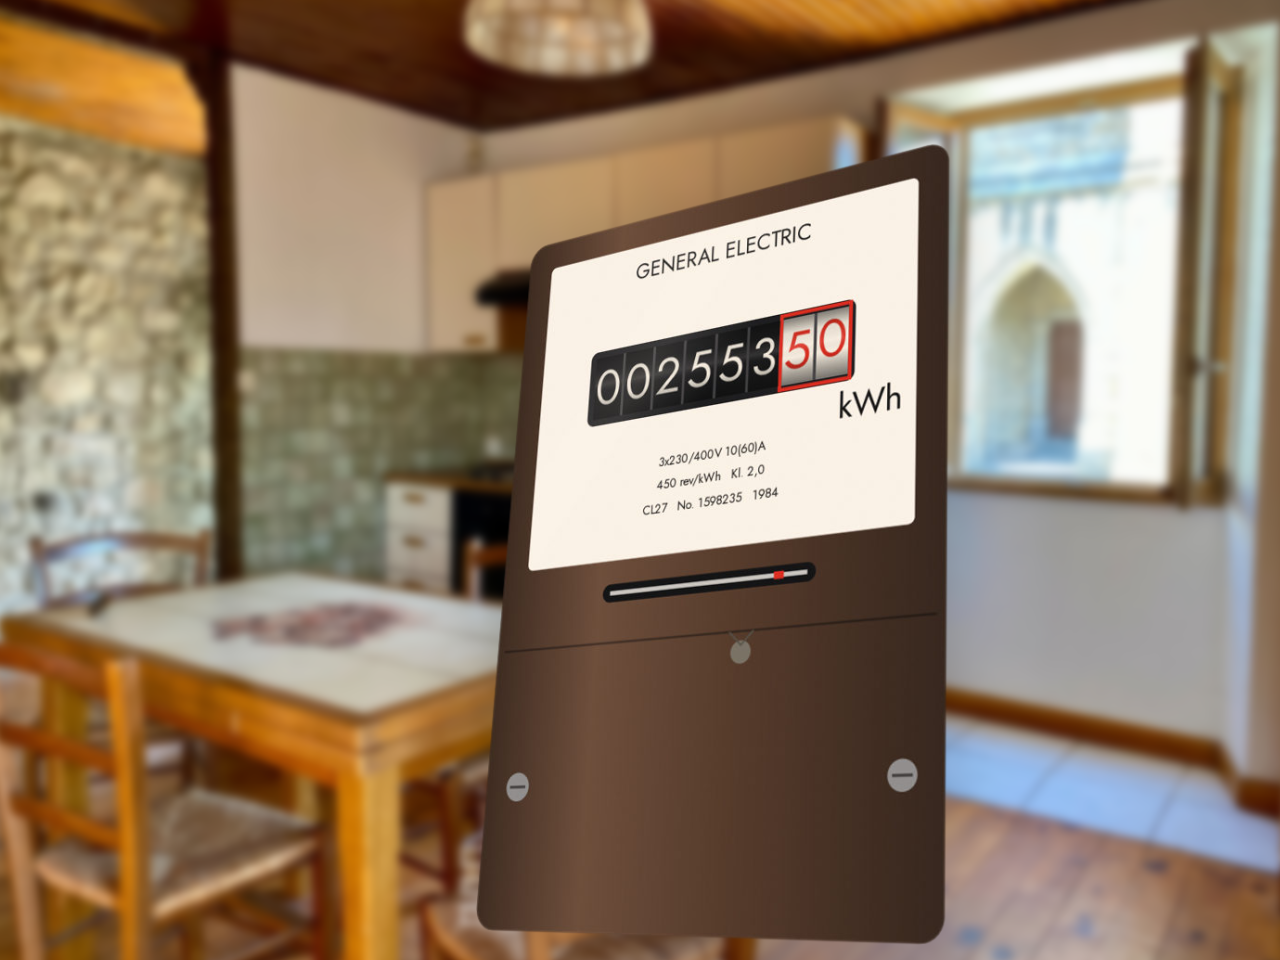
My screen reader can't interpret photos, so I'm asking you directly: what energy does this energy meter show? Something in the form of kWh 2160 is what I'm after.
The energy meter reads kWh 2553.50
